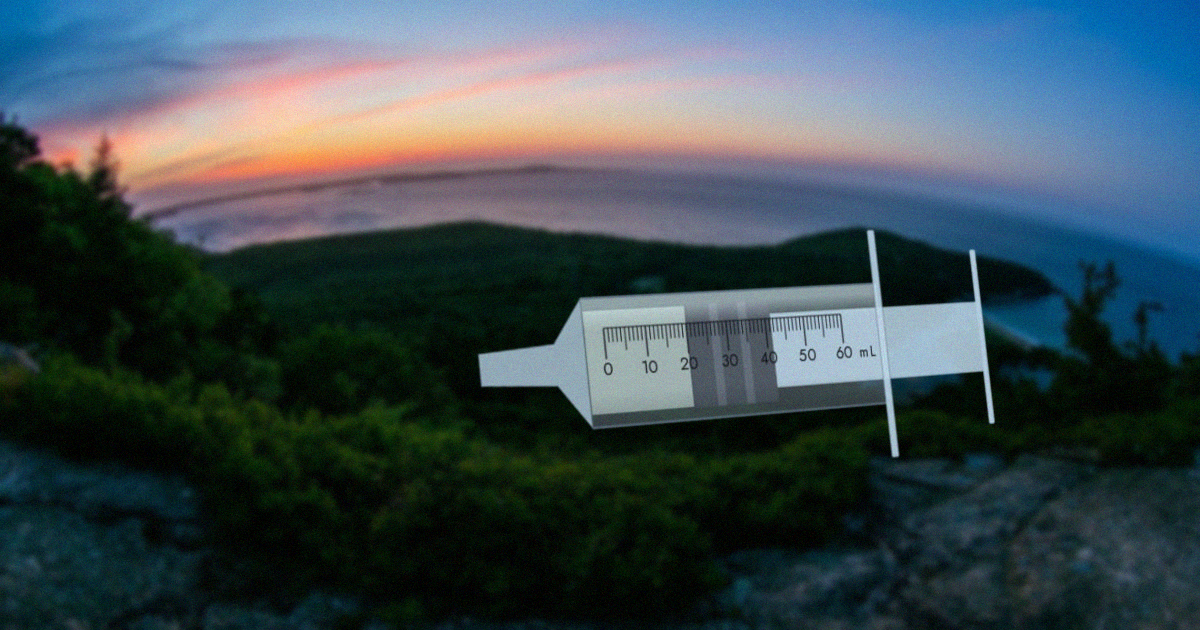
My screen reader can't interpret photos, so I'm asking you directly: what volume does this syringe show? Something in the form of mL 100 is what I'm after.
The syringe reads mL 20
